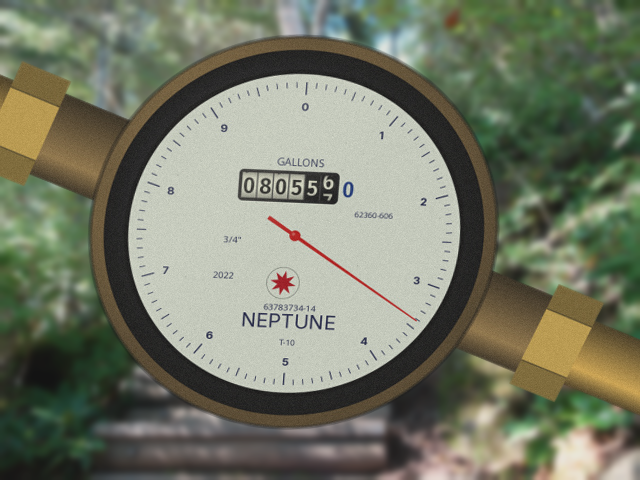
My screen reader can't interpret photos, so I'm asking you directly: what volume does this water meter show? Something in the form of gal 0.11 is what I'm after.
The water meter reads gal 805563.4
